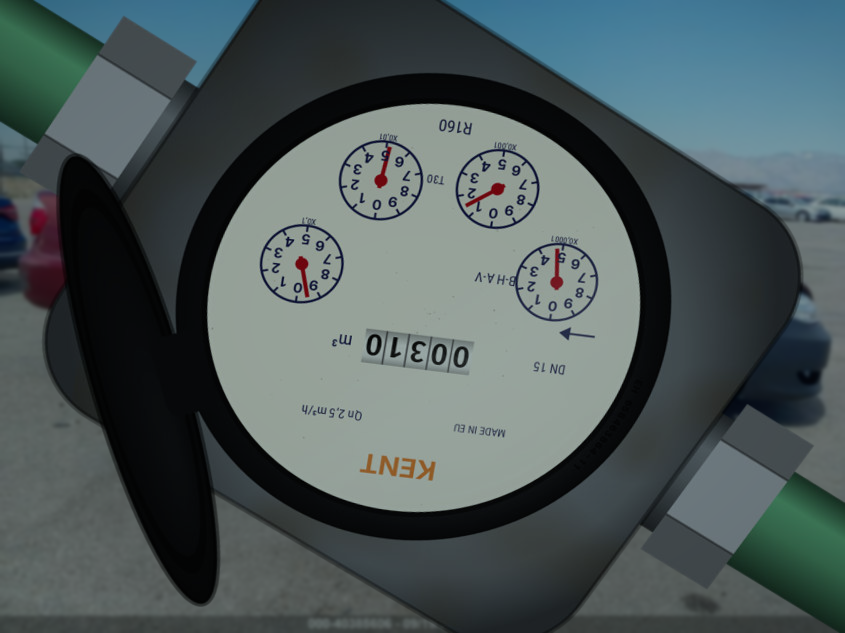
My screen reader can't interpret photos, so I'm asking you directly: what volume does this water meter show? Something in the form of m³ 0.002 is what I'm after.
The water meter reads m³ 309.9514
